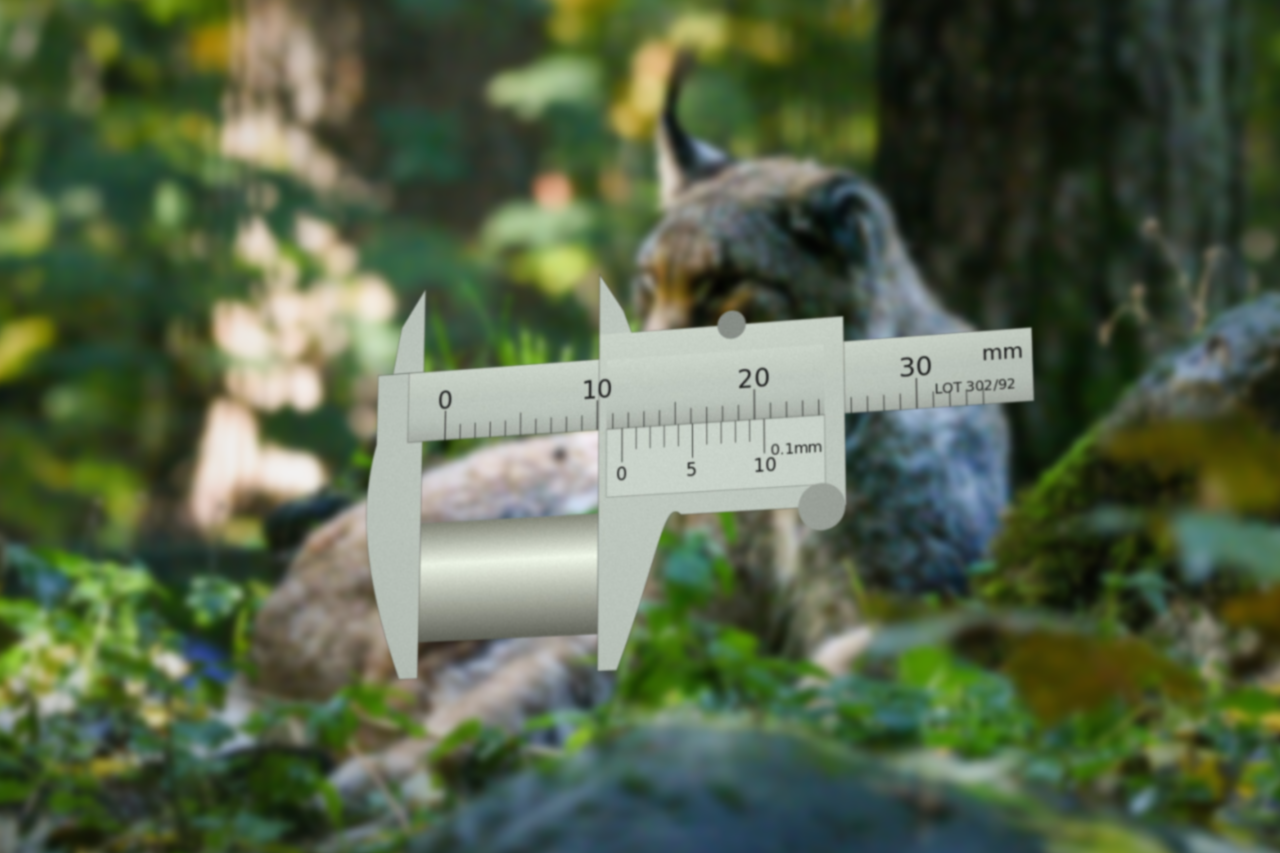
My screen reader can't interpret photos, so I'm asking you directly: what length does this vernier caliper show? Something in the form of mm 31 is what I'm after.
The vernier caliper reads mm 11.6
